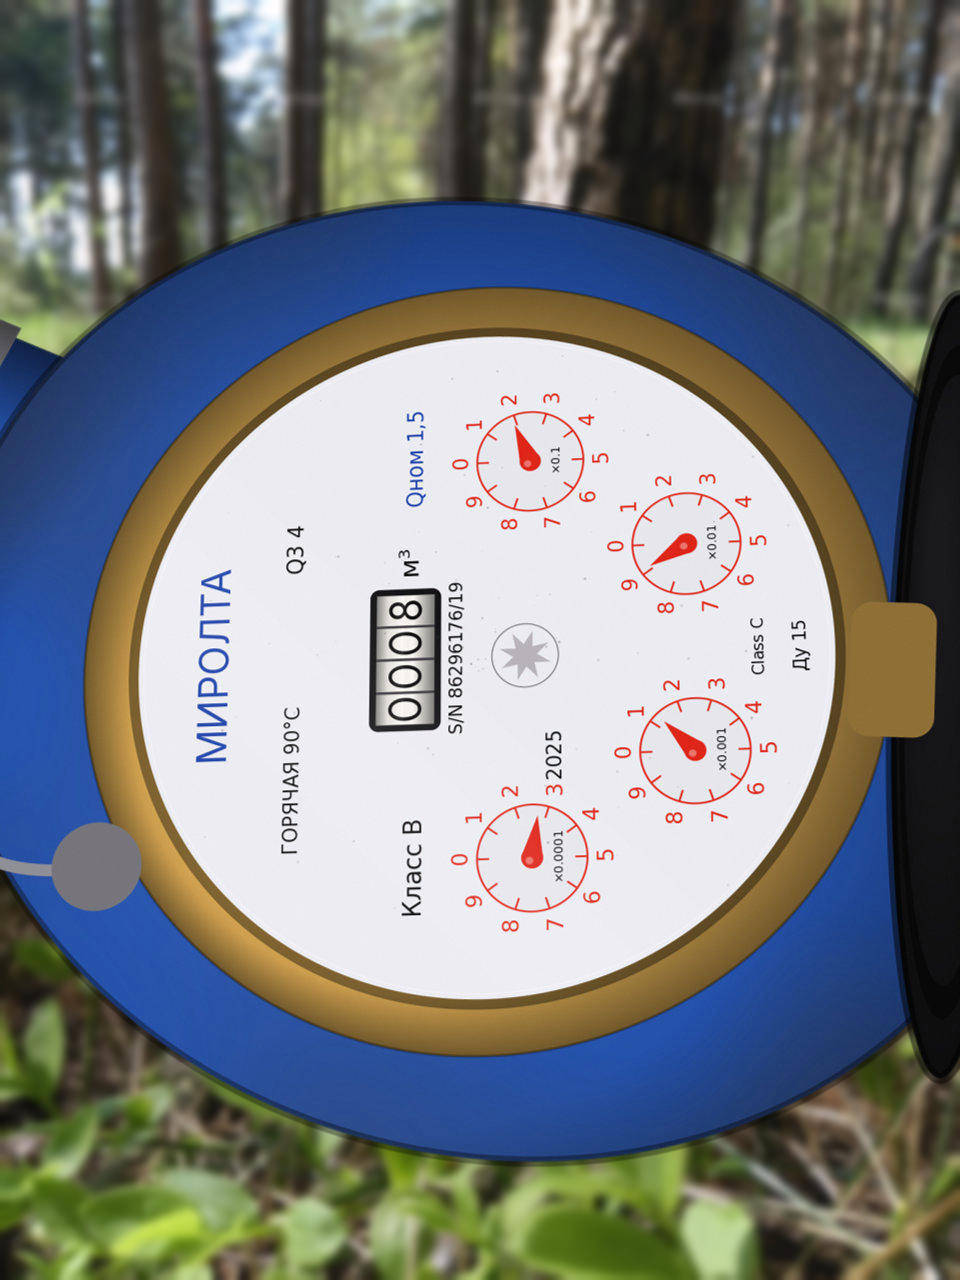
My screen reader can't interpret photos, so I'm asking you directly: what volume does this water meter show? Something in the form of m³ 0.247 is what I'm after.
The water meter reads m³ 8.1912
